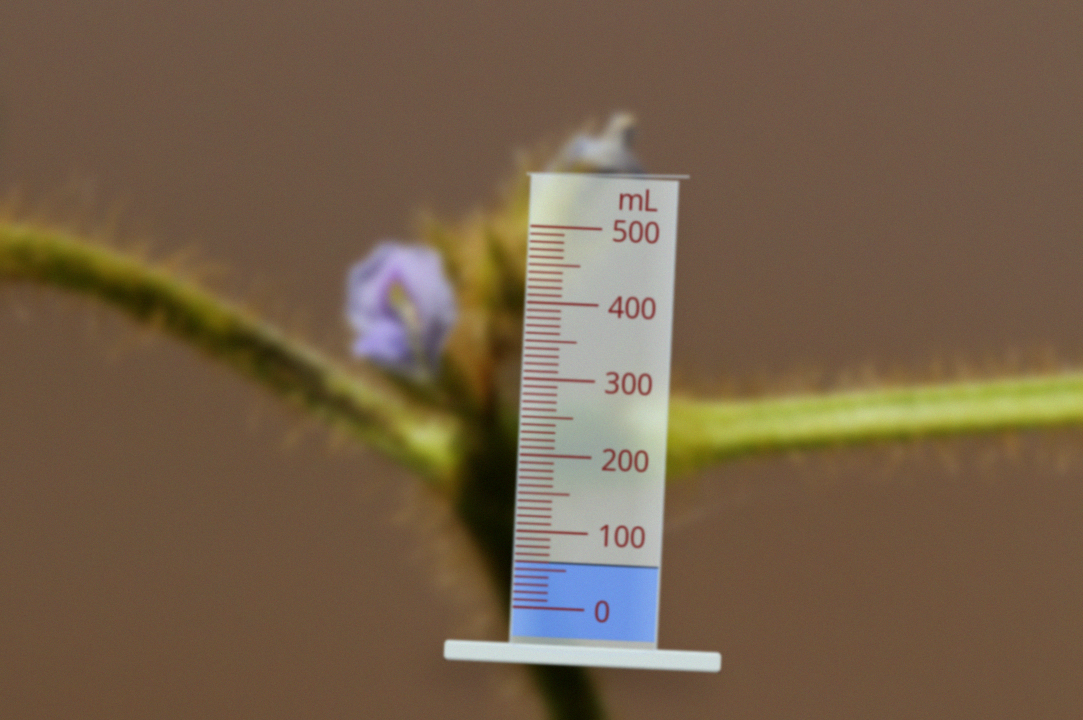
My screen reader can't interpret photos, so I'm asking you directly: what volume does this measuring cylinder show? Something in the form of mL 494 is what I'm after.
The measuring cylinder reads mL 60
